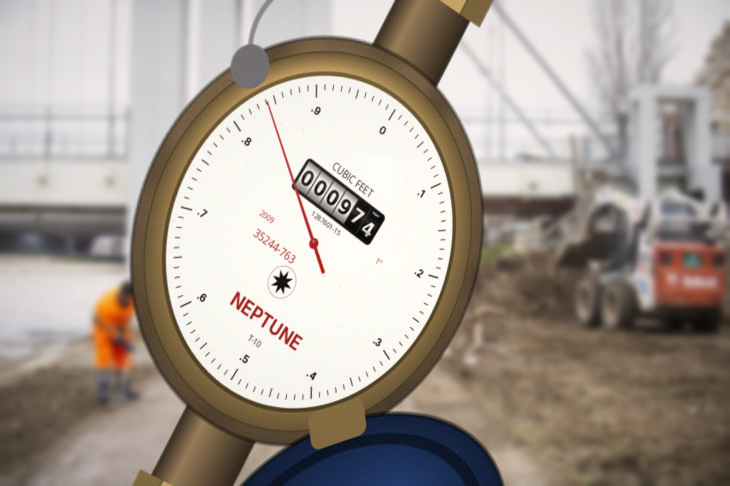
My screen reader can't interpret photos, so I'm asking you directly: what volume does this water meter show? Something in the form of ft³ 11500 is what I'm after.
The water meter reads ft³ 973.84
